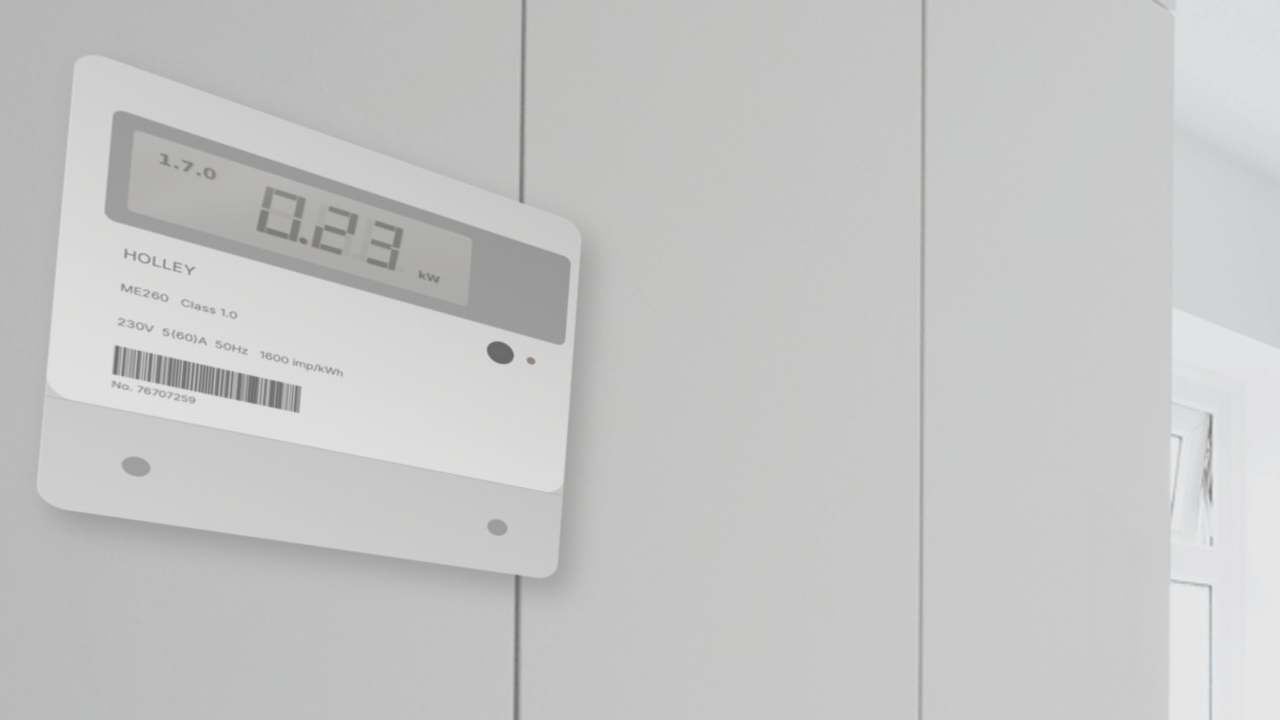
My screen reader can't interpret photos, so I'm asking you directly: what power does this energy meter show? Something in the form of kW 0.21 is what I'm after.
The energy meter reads kW 0.23
